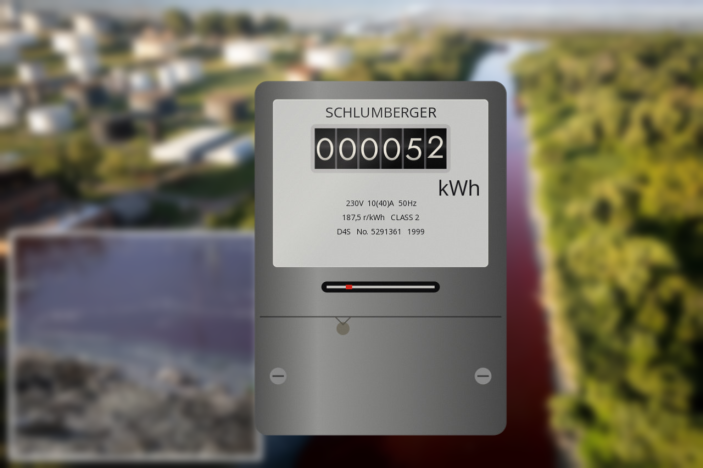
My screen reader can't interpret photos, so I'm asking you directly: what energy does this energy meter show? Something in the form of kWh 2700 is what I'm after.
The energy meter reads kWh 52
